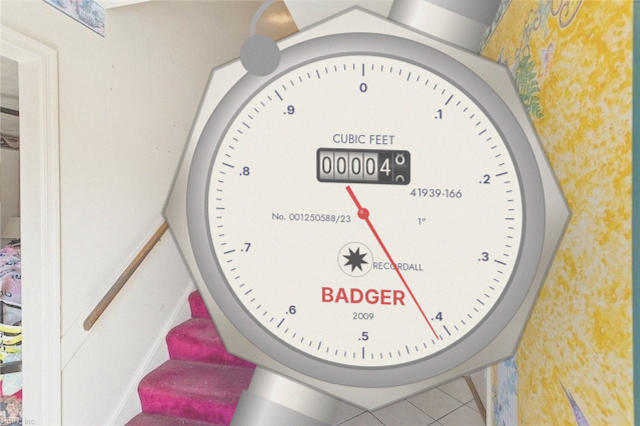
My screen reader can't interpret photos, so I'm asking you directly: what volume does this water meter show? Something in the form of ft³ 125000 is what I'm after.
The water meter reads ft³ 48.41
